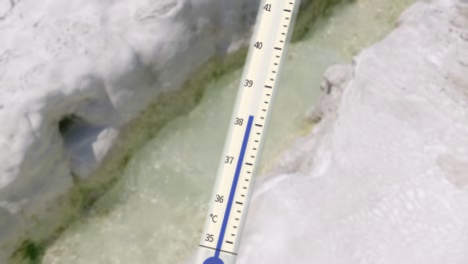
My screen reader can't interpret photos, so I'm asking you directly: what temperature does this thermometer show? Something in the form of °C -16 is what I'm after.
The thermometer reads °C 38.2
